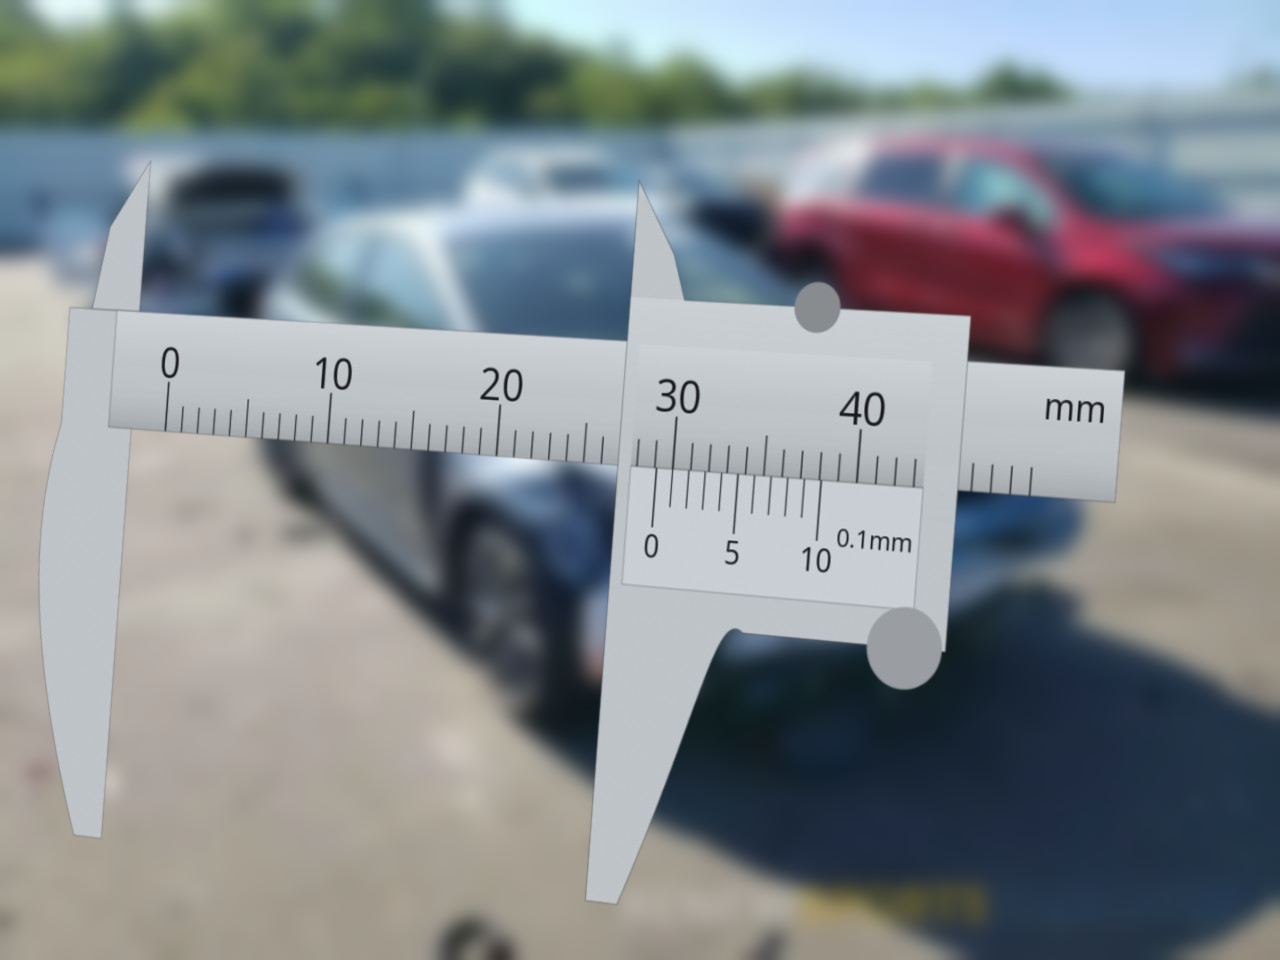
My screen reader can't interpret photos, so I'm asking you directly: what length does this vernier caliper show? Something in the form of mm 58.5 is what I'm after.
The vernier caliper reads mm 29.1
